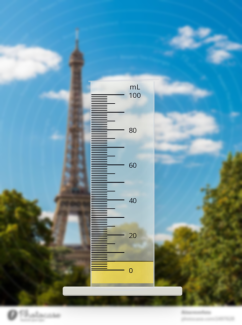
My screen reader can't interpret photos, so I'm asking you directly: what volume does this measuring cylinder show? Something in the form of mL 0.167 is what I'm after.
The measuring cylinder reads mL 5
